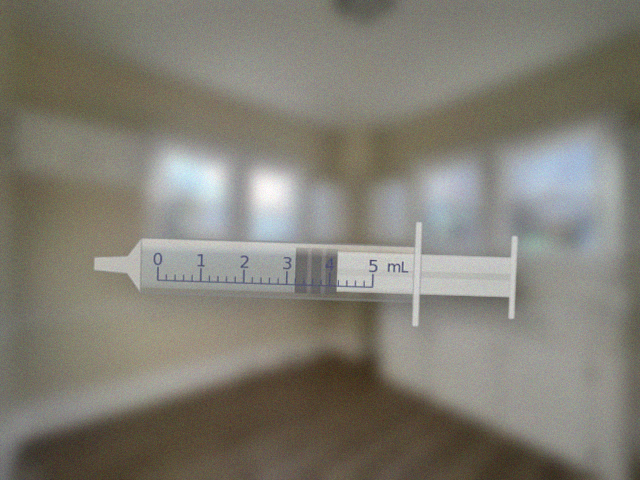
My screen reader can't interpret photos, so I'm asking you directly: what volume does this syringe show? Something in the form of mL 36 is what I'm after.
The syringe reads mL 3.2
